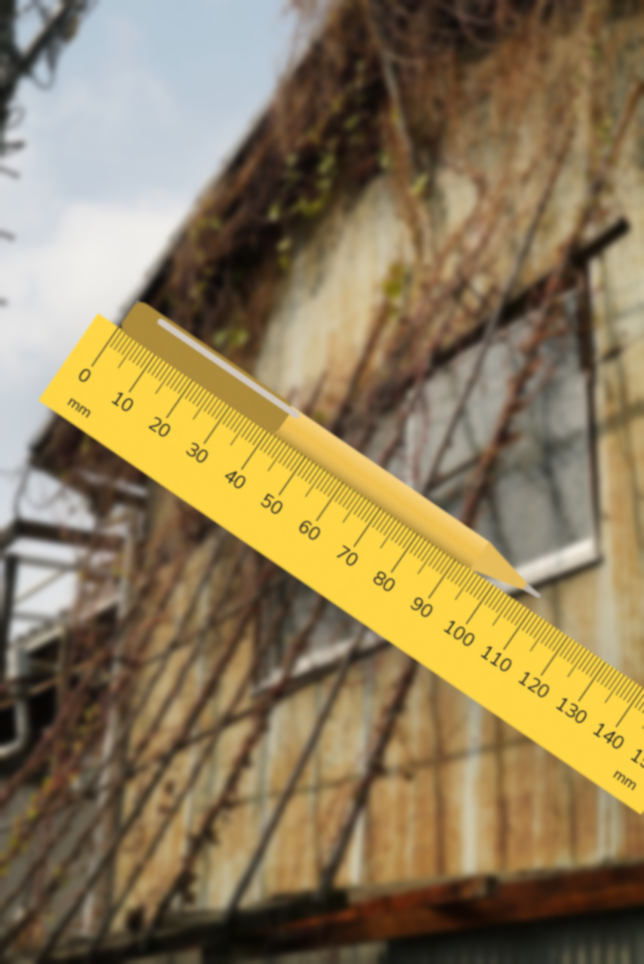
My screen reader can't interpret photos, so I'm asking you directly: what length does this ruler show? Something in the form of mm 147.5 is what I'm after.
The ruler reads mm 110
